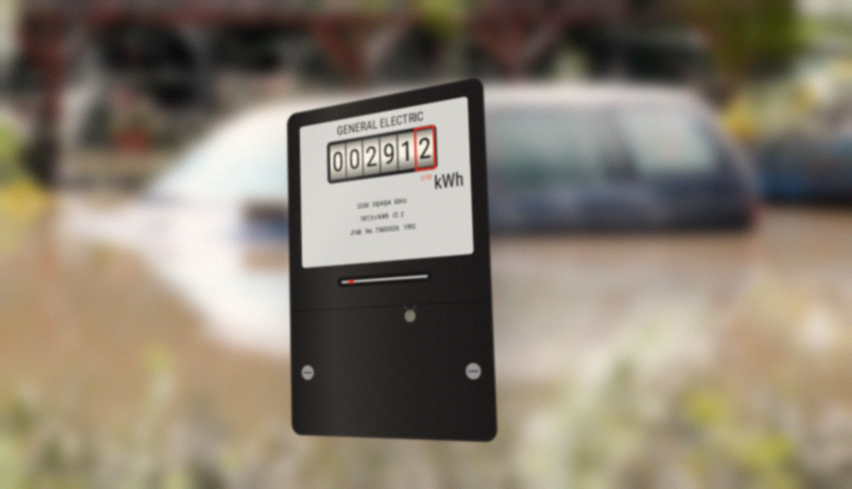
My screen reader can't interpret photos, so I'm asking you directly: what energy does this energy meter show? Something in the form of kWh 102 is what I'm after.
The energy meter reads kWh 291.2
